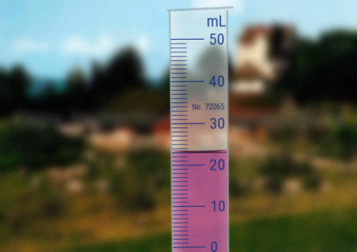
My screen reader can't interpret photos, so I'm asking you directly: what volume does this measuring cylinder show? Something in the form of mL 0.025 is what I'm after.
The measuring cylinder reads mL 23
